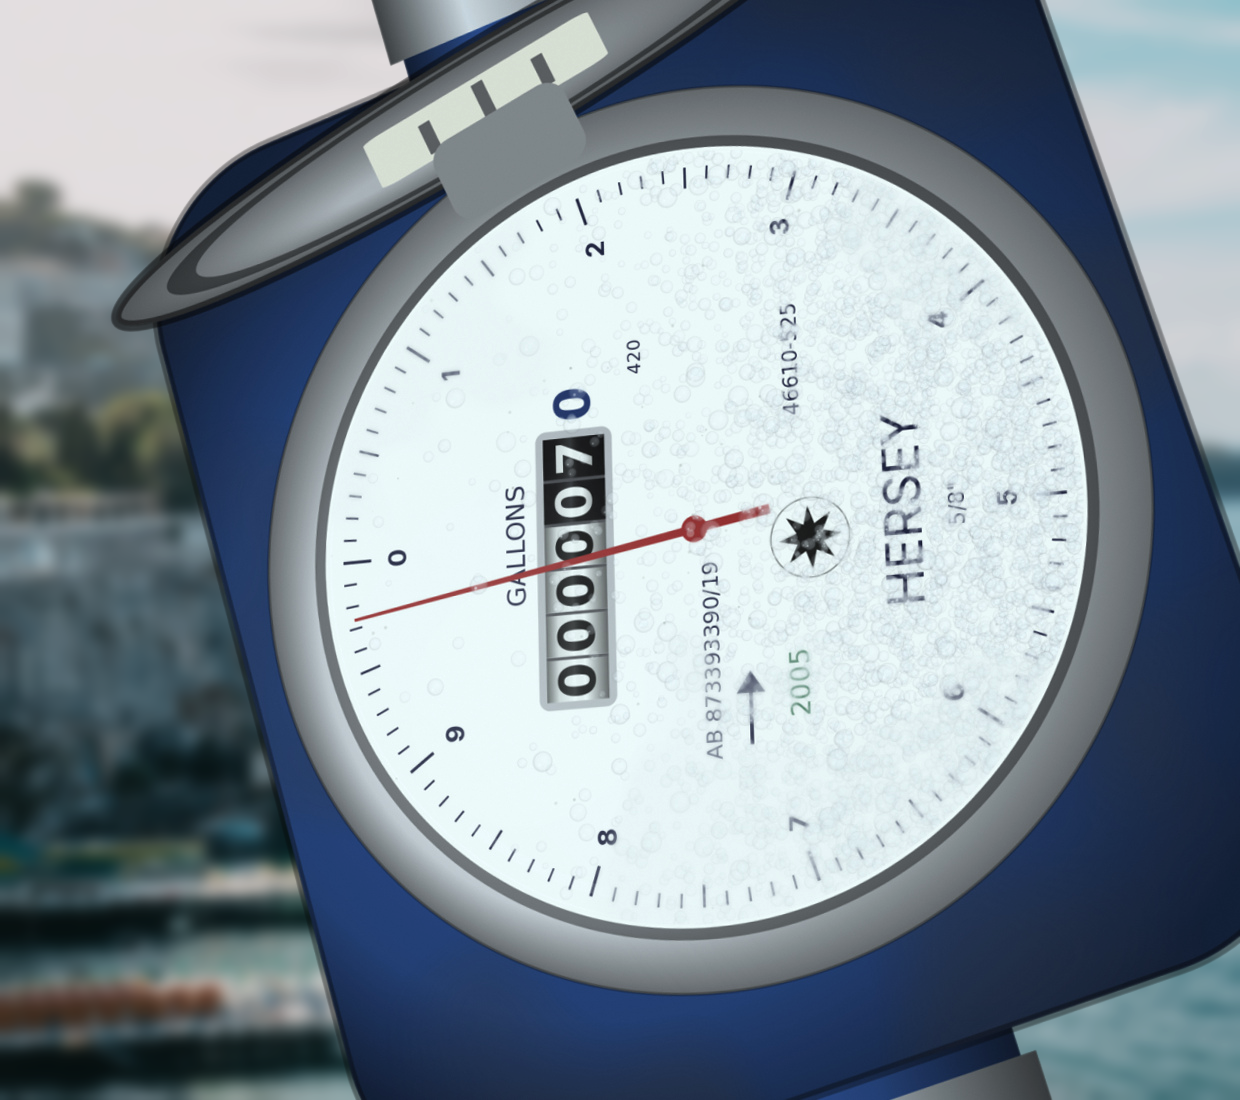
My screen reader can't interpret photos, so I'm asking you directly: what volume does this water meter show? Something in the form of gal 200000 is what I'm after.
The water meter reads gal 69.7
